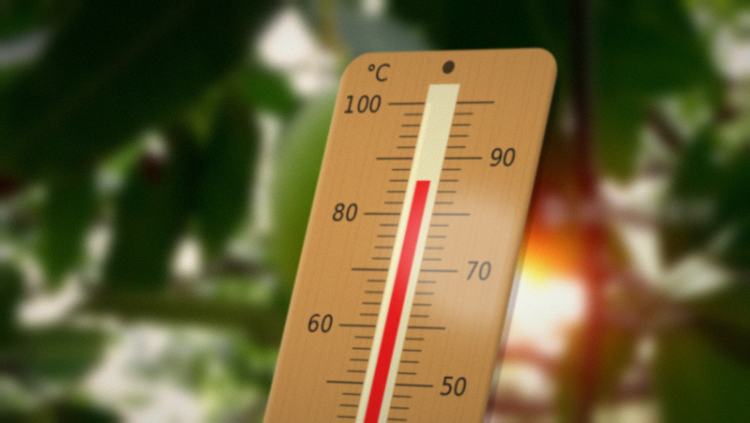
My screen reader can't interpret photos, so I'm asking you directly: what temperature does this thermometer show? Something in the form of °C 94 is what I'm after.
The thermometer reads °C 86
